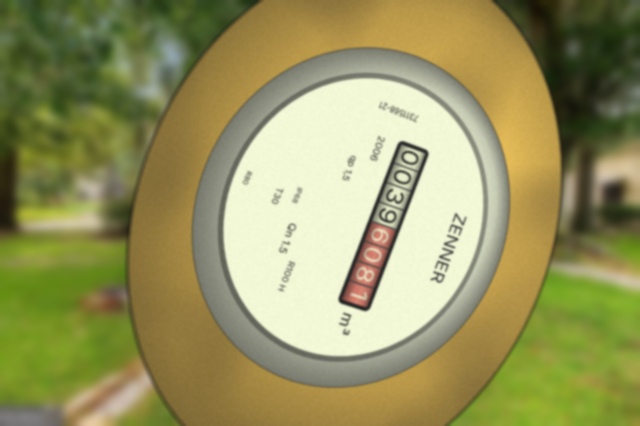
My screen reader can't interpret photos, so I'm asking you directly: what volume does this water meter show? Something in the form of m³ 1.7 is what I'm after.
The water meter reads m³ 39.6081
